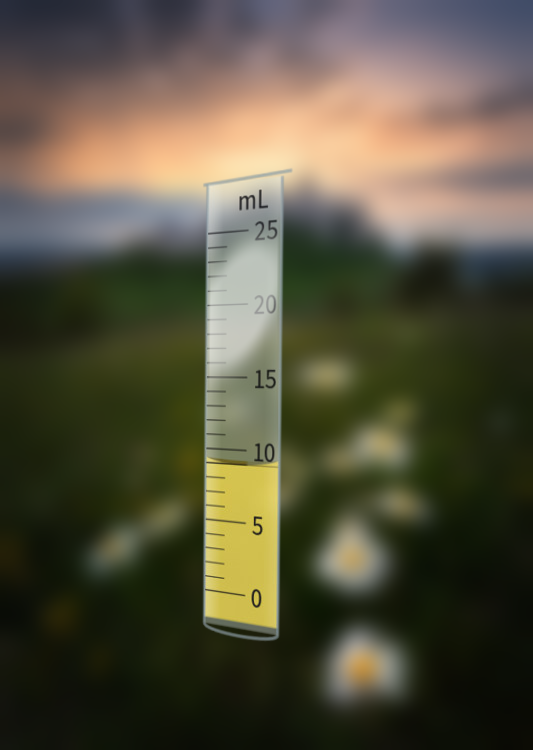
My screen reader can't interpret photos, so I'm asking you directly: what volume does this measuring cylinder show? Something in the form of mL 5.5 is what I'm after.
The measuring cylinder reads mL 9
